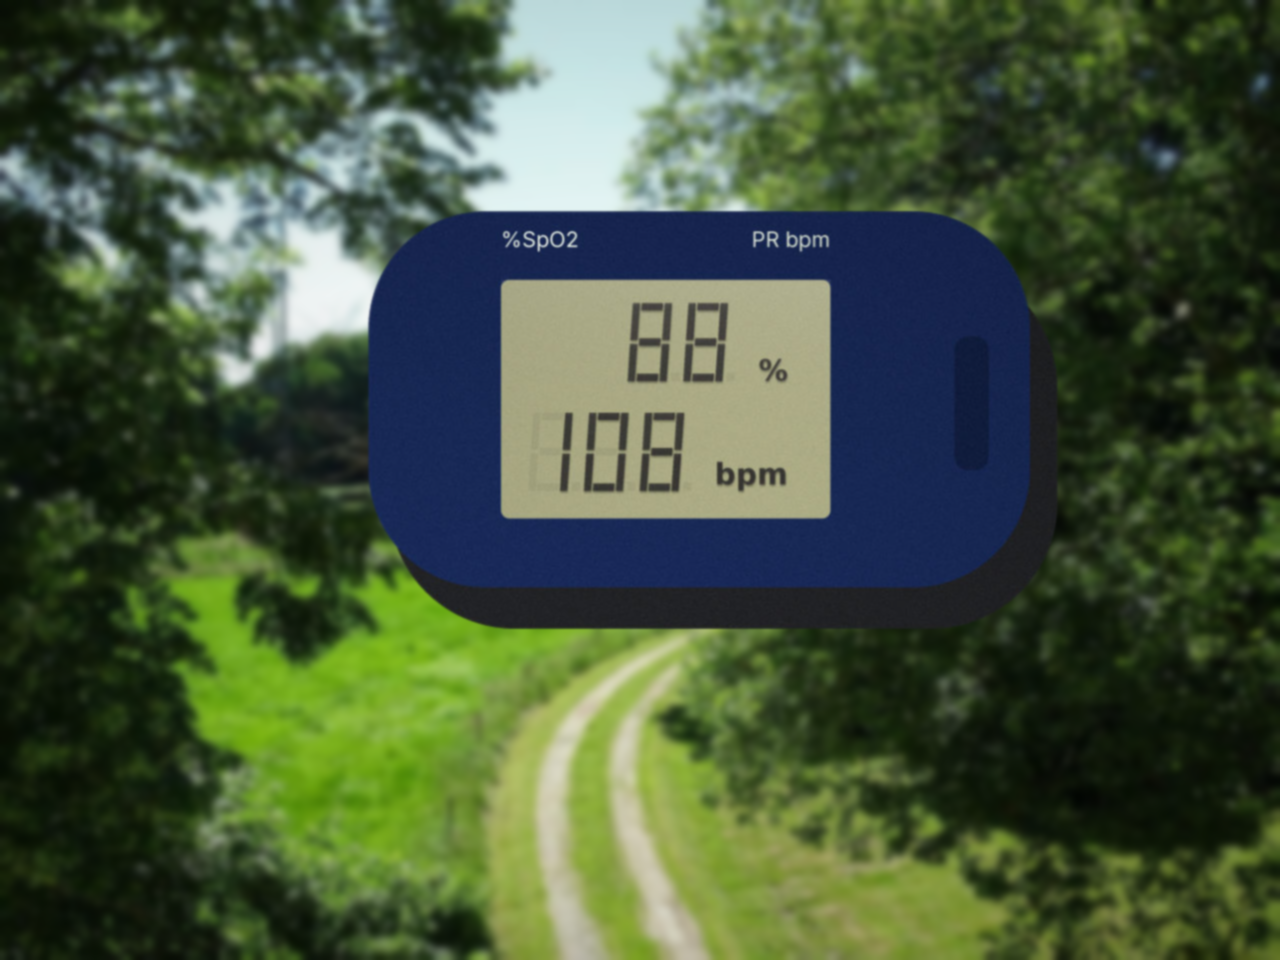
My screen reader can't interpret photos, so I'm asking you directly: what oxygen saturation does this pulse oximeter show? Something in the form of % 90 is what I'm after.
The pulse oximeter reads % 88
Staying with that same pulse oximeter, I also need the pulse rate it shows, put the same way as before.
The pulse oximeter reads bpm 108
